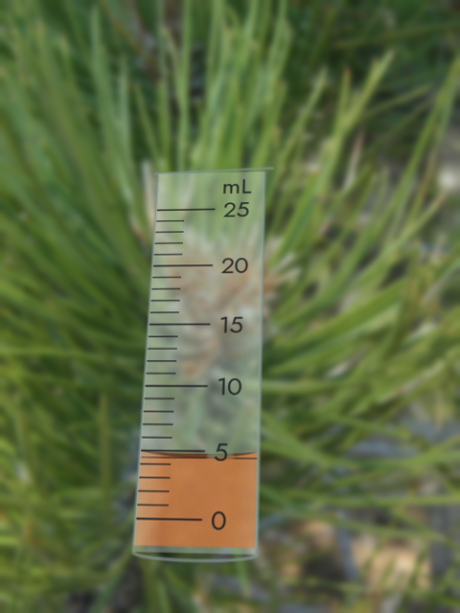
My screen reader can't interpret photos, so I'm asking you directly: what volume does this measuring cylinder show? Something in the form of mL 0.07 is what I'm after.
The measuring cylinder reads mL 4.5
